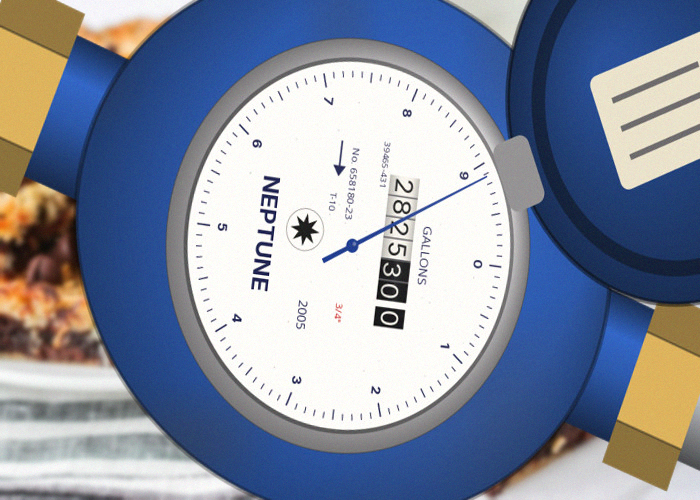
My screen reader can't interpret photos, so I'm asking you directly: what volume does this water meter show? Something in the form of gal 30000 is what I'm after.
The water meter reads gal 2825299.1
